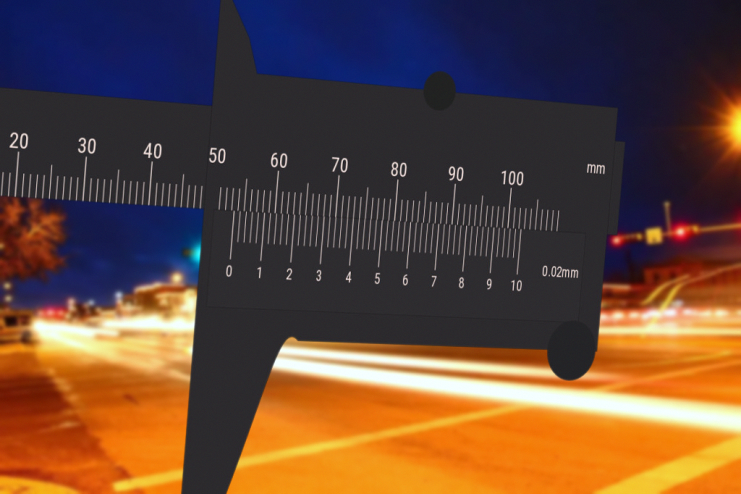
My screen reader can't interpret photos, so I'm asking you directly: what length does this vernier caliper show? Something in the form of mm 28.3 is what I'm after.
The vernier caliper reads mm 53.4
